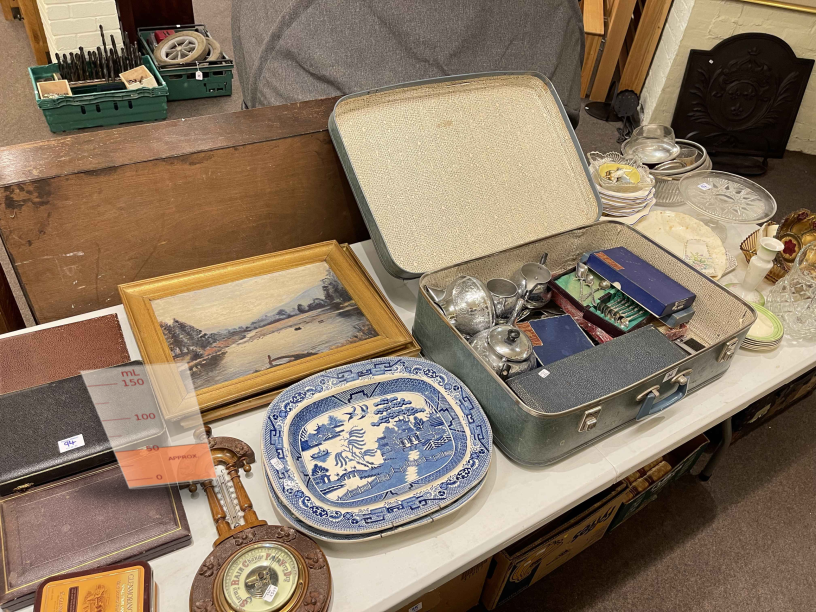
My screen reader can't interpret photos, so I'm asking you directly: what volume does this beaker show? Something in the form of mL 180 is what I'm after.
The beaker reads mL 50
